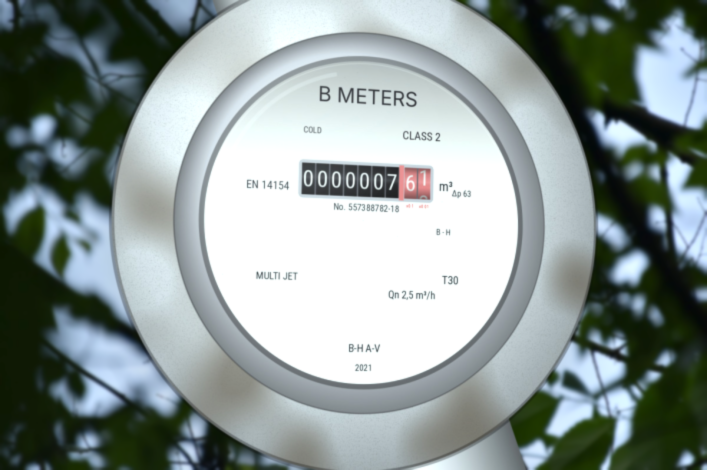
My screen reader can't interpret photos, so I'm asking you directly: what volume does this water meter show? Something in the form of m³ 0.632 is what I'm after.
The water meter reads m³ 7.61
